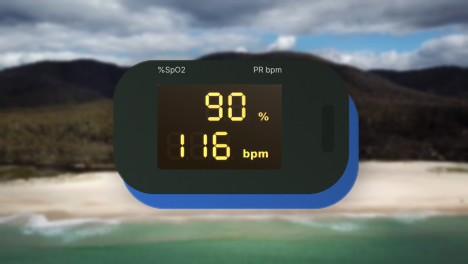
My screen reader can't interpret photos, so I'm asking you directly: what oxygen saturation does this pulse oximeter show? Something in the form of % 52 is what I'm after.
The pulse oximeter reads % 90
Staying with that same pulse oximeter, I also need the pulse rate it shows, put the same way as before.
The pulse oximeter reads bpm 116
